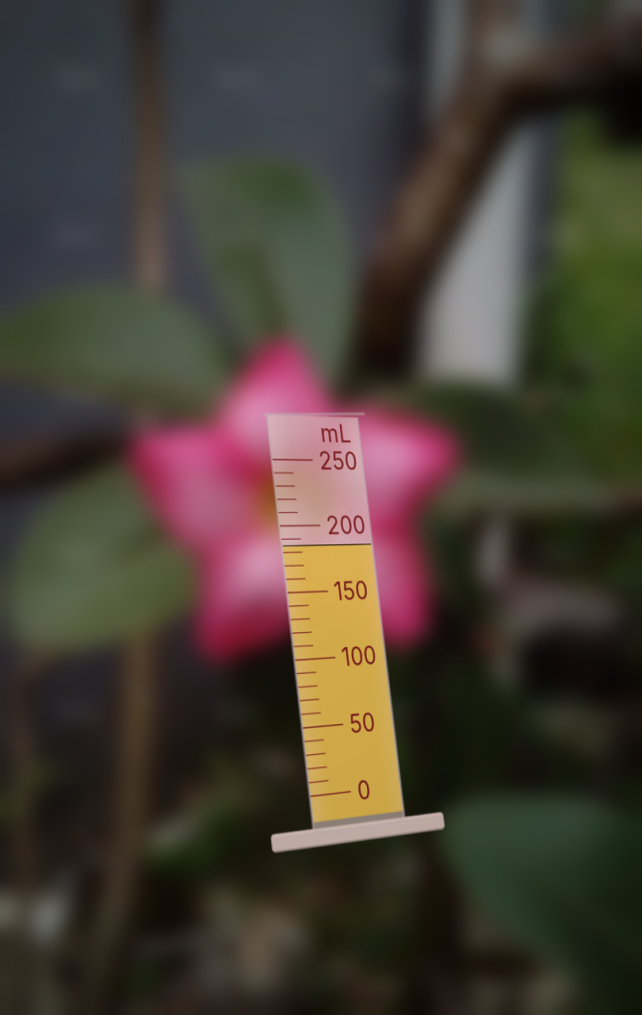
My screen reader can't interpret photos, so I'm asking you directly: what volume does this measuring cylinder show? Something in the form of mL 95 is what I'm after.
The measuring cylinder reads mL 185
